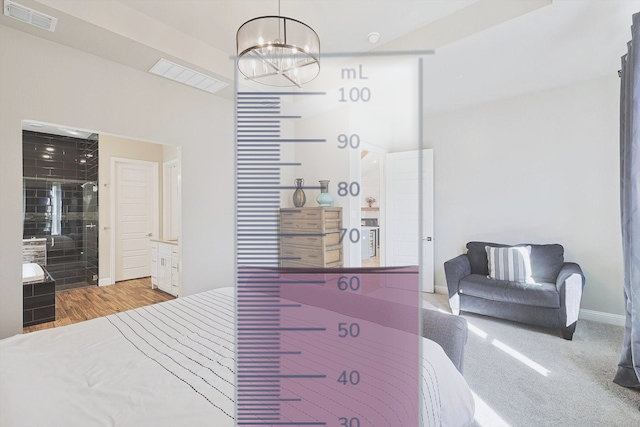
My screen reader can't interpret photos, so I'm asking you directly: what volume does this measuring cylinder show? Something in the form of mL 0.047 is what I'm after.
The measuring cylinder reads mL 62
